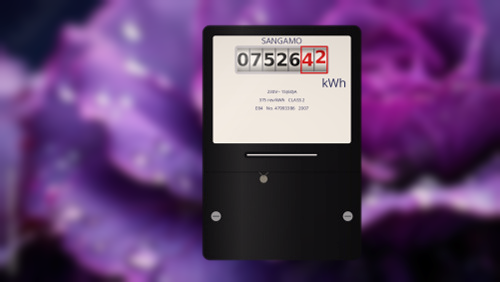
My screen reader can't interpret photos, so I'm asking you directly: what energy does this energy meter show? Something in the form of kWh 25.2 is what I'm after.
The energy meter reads kWh 7526.42
